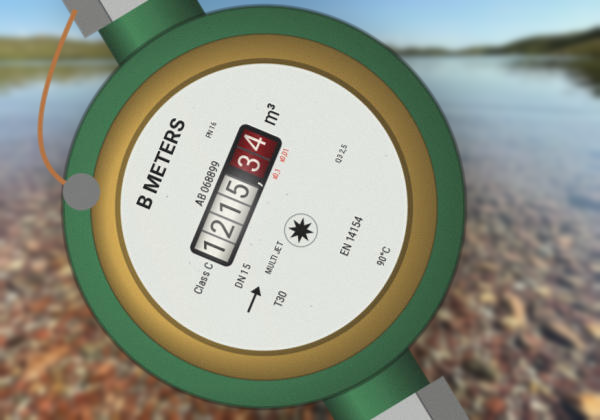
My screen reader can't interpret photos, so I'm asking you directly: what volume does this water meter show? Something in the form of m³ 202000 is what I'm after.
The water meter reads m³ 1215.34
